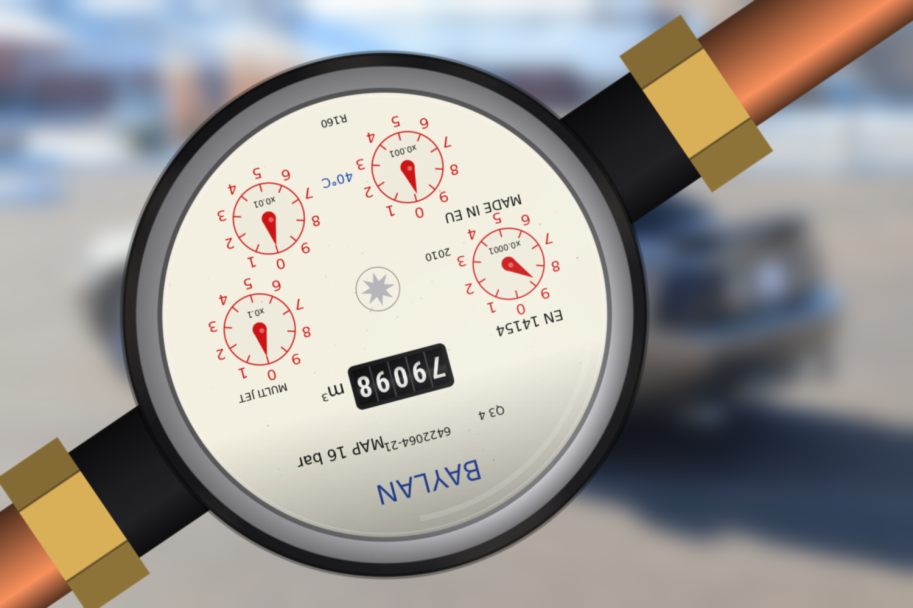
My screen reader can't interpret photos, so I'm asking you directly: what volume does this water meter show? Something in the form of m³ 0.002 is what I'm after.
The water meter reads m³ 79097.9998
